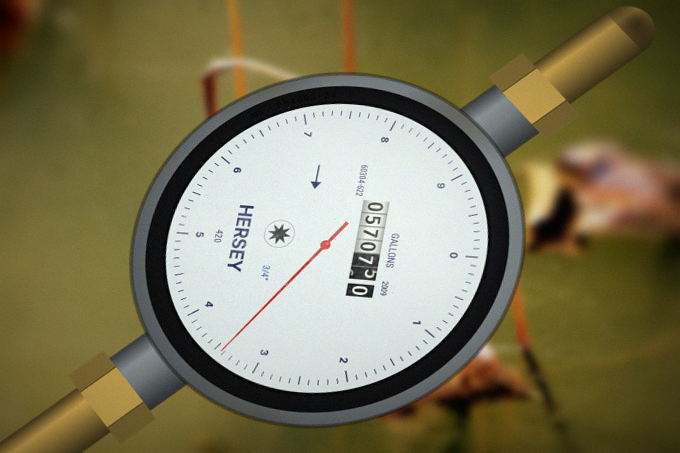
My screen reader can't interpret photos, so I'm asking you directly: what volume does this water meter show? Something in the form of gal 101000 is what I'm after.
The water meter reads gal 570753.4
